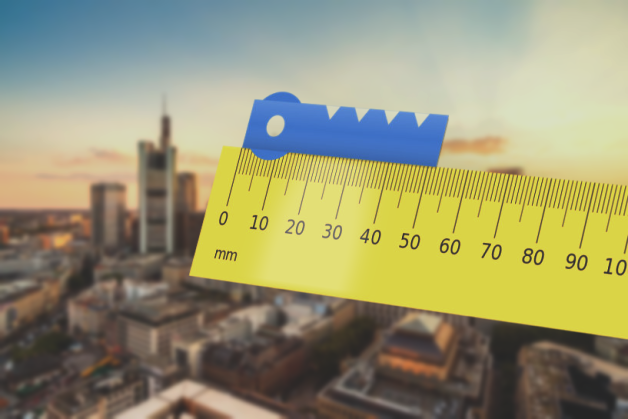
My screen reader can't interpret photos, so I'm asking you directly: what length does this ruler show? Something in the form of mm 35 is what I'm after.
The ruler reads mm 52
